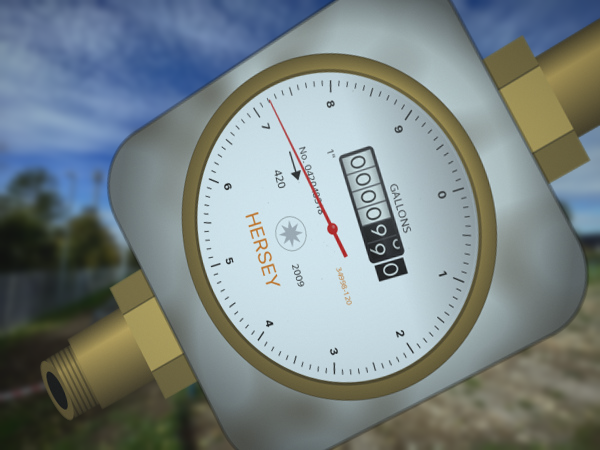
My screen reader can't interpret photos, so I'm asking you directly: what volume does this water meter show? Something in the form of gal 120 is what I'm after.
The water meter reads gal 987.2
